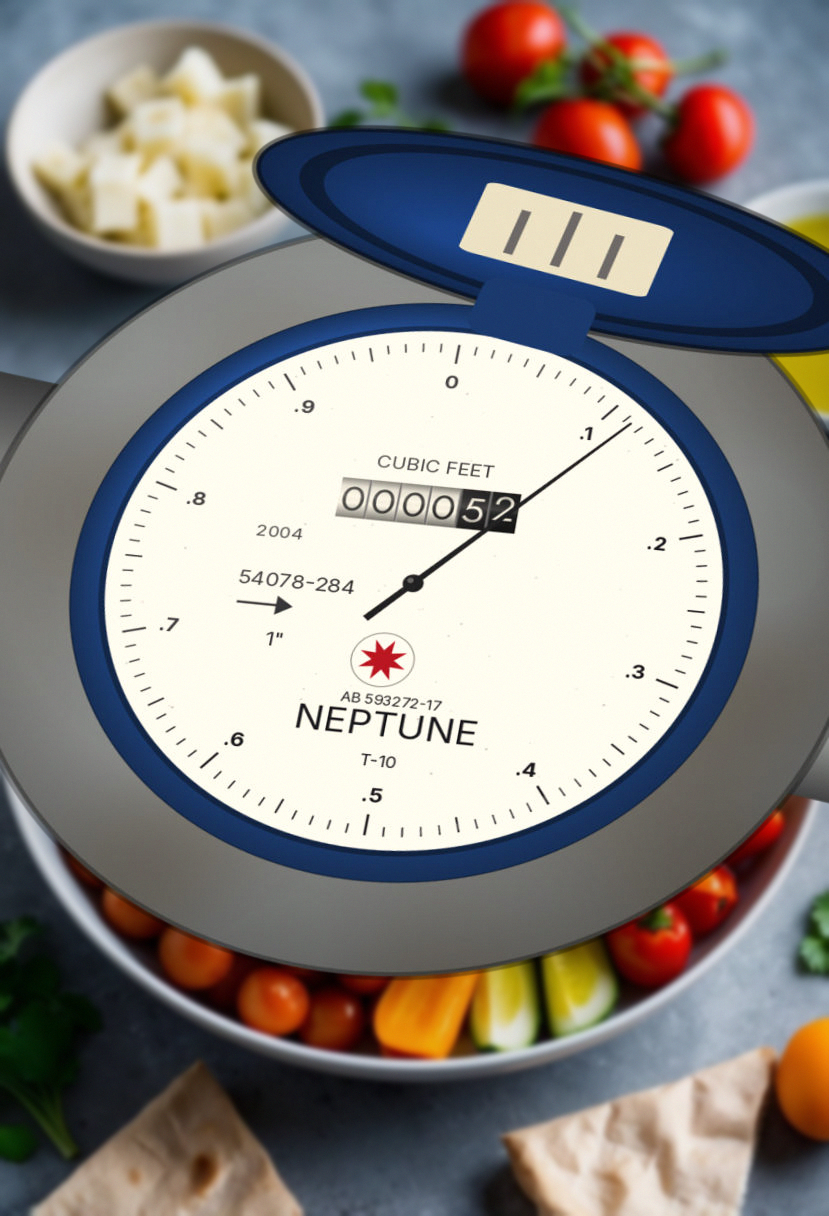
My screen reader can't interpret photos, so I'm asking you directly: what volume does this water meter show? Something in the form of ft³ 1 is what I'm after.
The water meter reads ft³ 52.11
